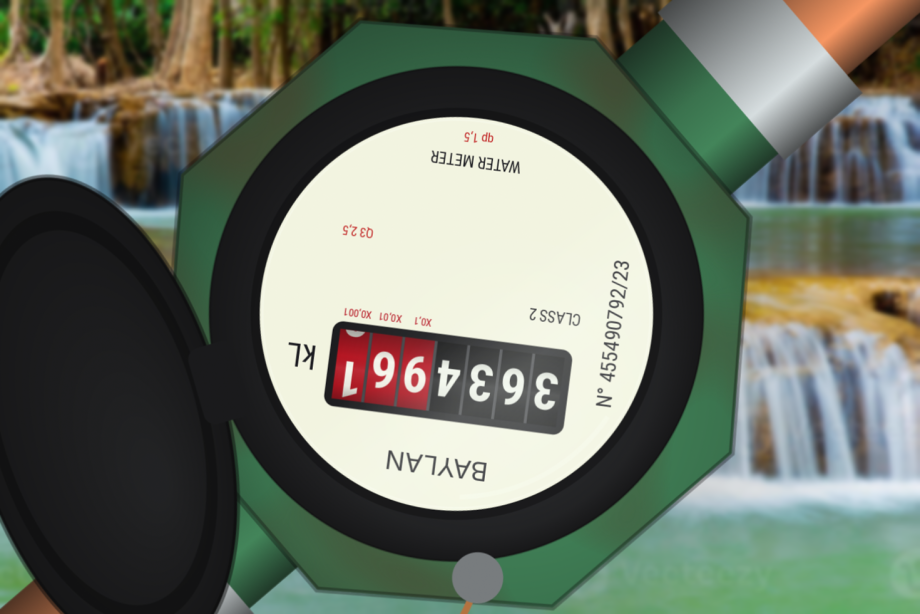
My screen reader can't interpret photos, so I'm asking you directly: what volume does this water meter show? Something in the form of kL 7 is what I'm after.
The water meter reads kL 3634.961
